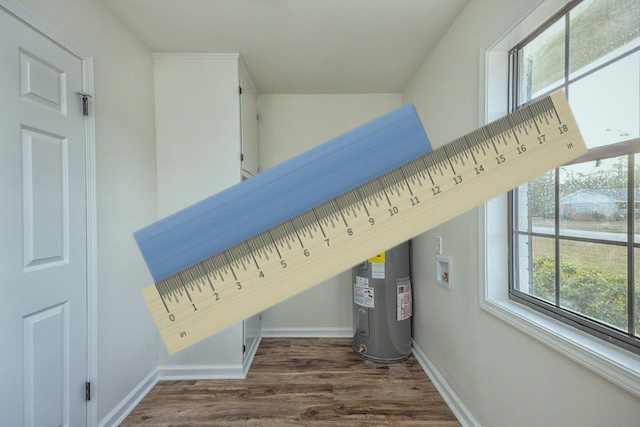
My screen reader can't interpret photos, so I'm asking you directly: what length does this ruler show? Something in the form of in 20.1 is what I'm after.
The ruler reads in 12.5
